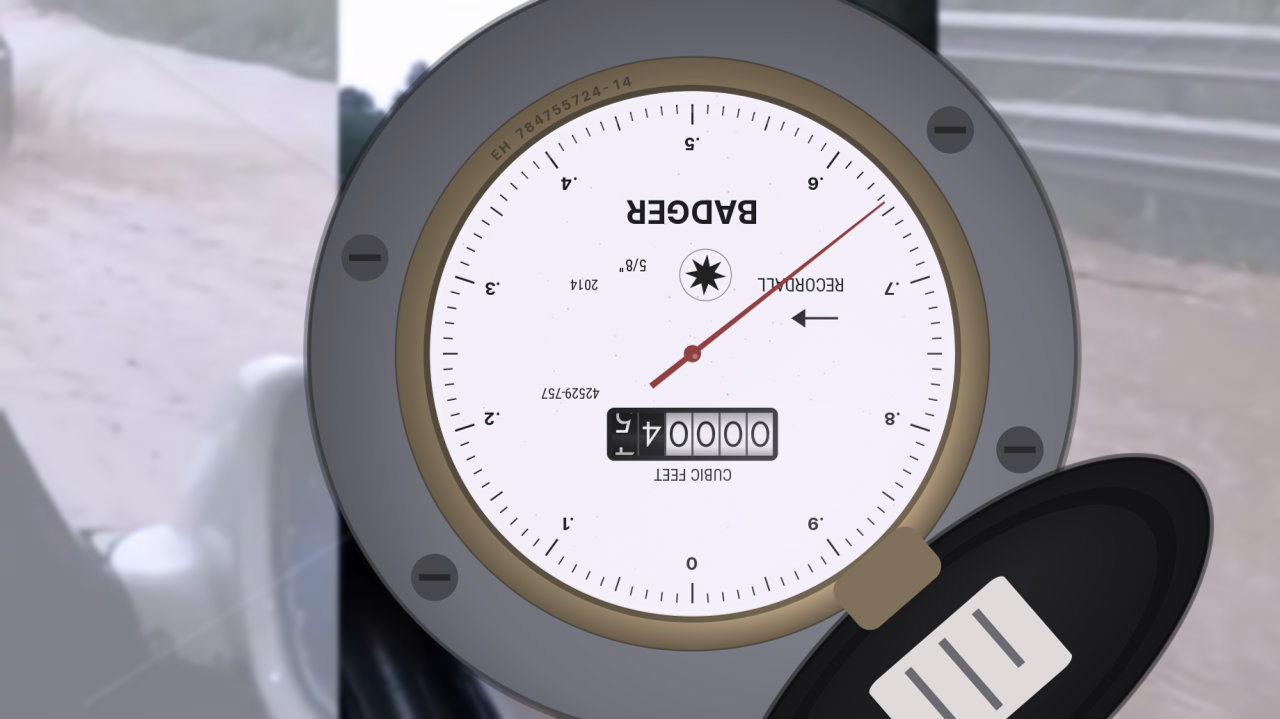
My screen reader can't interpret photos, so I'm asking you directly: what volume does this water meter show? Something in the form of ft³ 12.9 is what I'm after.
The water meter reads ft³ 44.64
